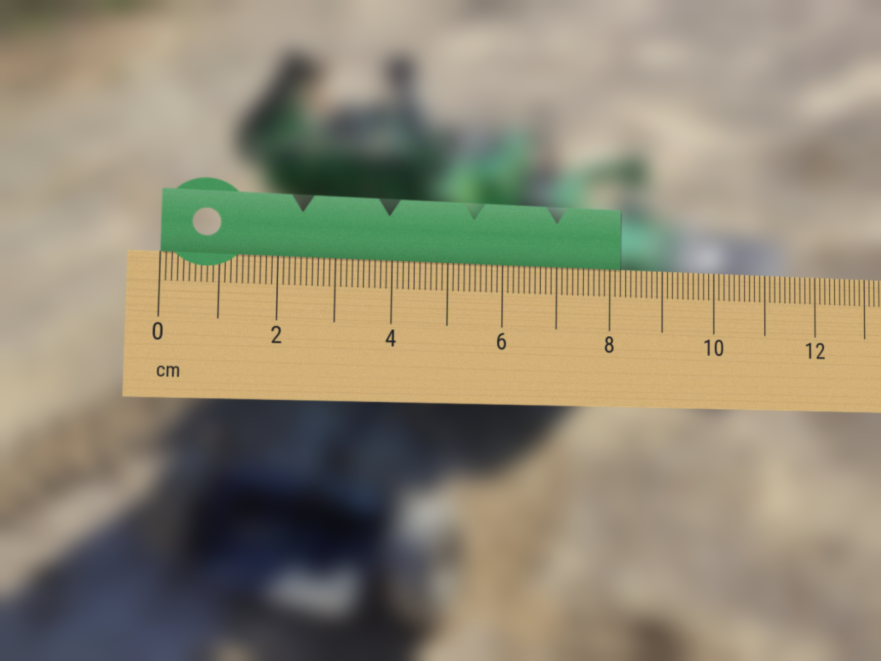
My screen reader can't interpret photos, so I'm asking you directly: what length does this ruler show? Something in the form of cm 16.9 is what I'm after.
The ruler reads cm 8.2
